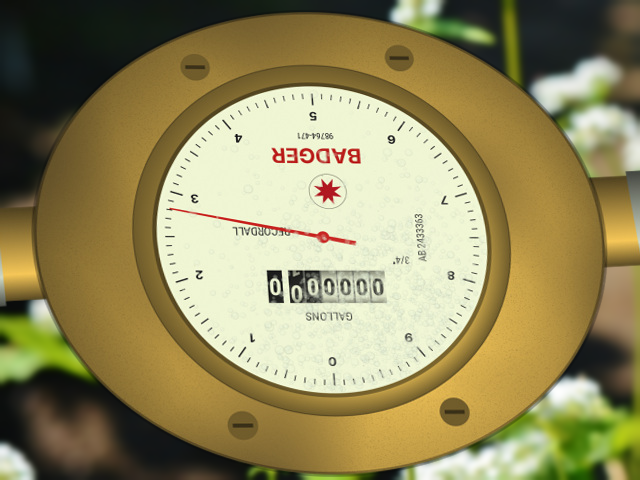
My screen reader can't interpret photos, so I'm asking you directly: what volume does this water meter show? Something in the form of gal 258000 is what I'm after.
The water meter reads gal 2.8
